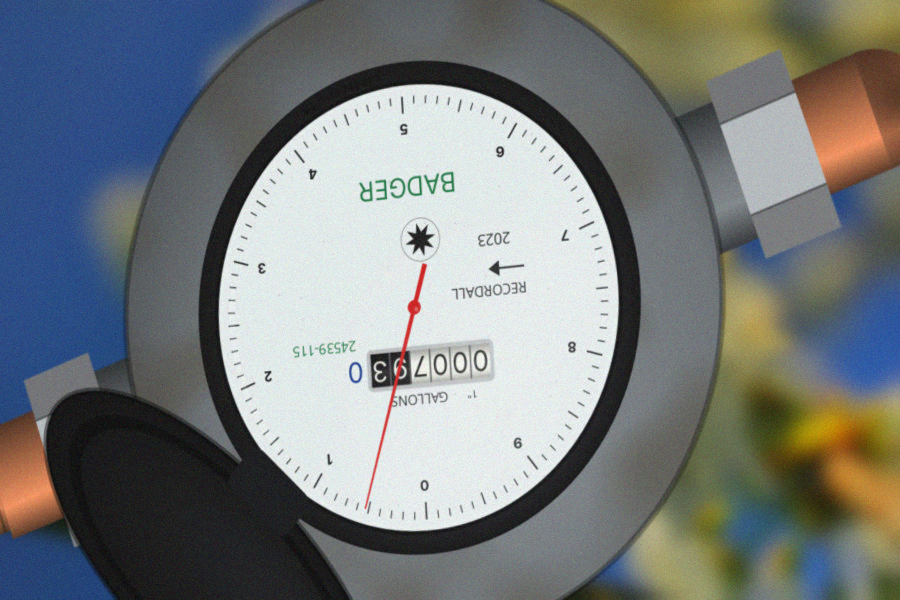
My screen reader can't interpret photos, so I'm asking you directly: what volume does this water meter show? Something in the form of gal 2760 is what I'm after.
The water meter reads gal 7930.5
